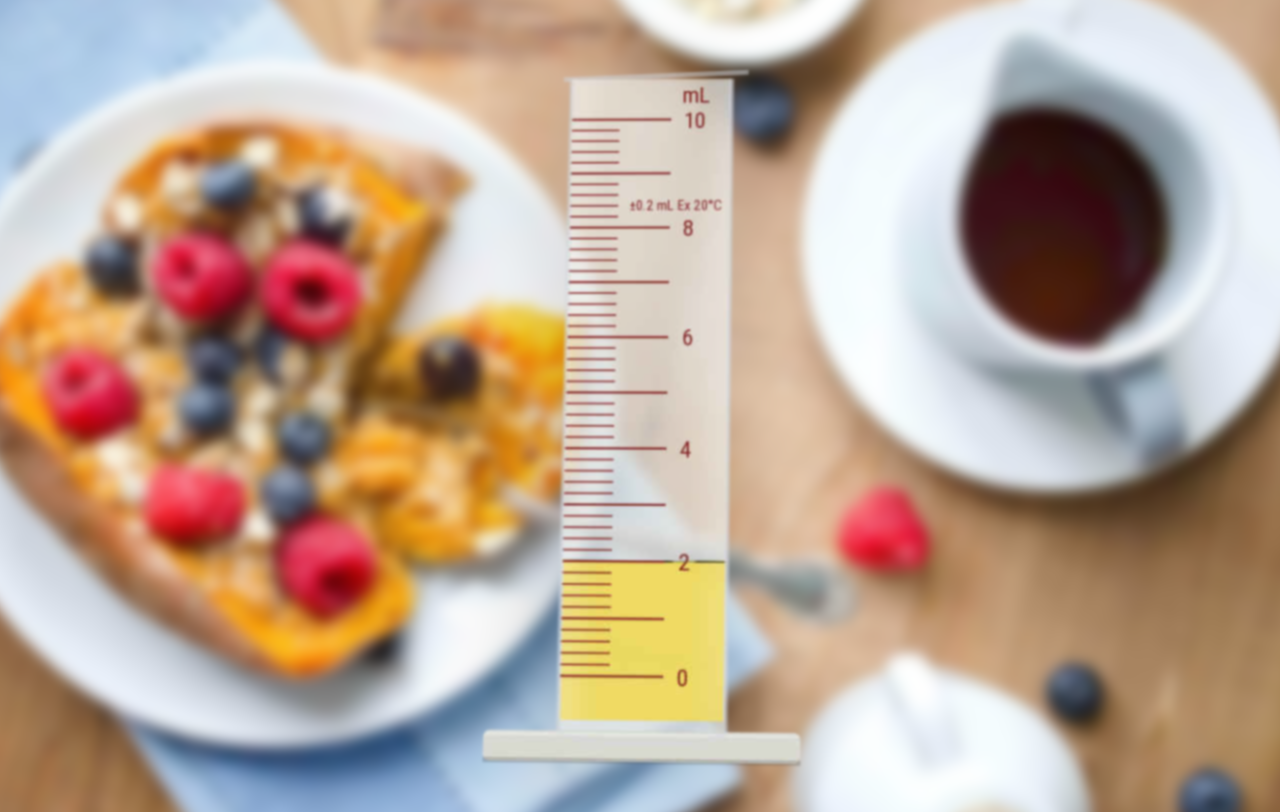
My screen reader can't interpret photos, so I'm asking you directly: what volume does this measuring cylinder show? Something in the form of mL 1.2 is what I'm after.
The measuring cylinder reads mL 2
